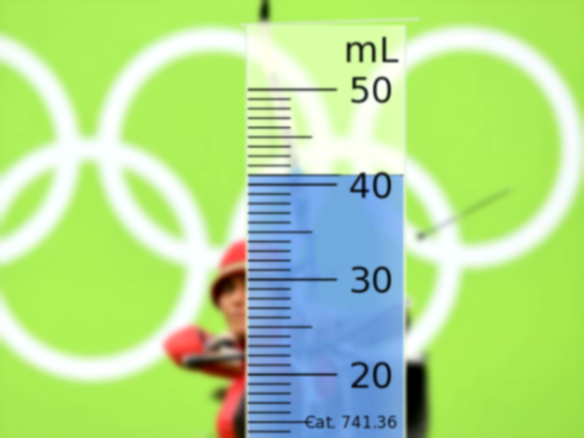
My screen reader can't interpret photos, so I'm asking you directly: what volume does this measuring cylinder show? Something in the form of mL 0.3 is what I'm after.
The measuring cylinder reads mL 41
